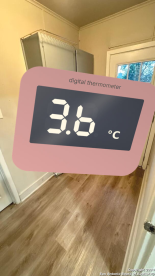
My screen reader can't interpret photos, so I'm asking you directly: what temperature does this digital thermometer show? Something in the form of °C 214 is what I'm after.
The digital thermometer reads °C 3.6
